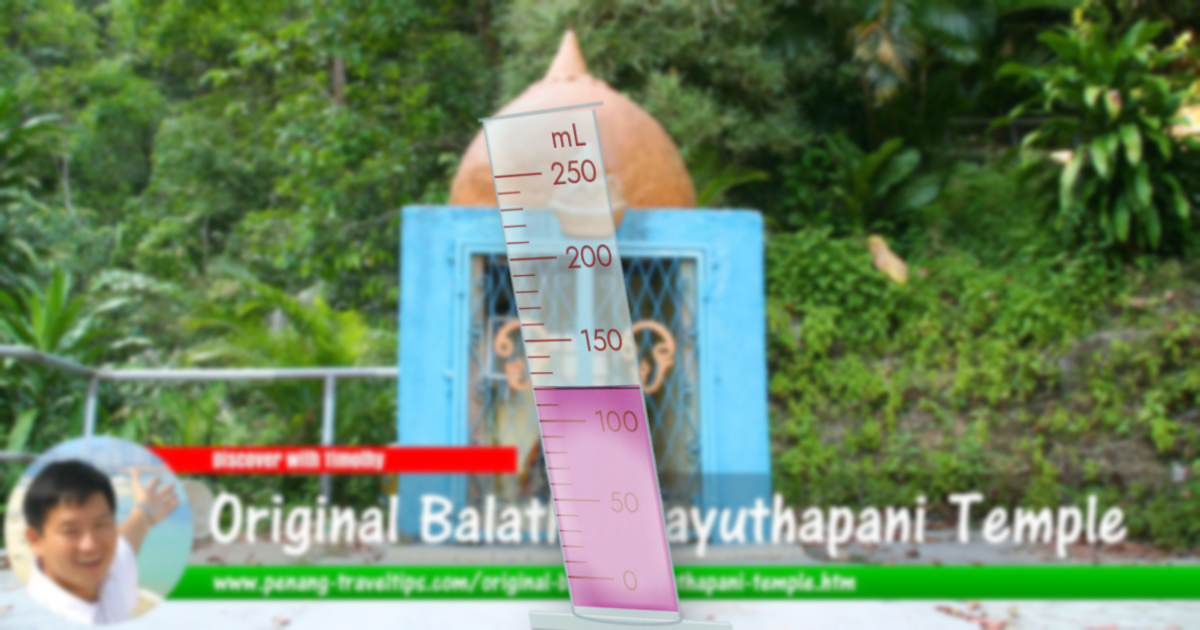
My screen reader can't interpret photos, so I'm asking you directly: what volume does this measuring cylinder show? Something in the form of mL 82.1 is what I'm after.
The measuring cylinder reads mL 120
